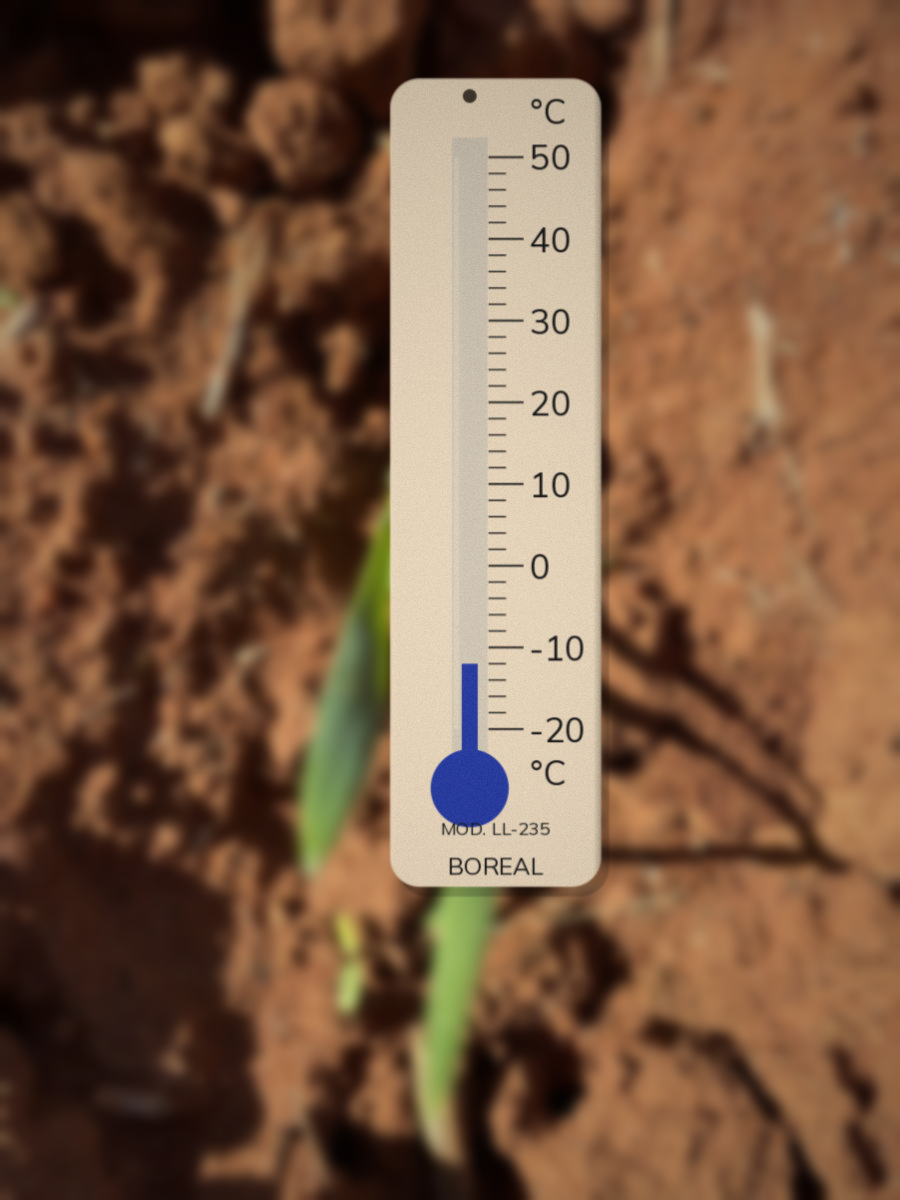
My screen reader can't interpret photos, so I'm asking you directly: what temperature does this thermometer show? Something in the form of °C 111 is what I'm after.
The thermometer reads °C -12
